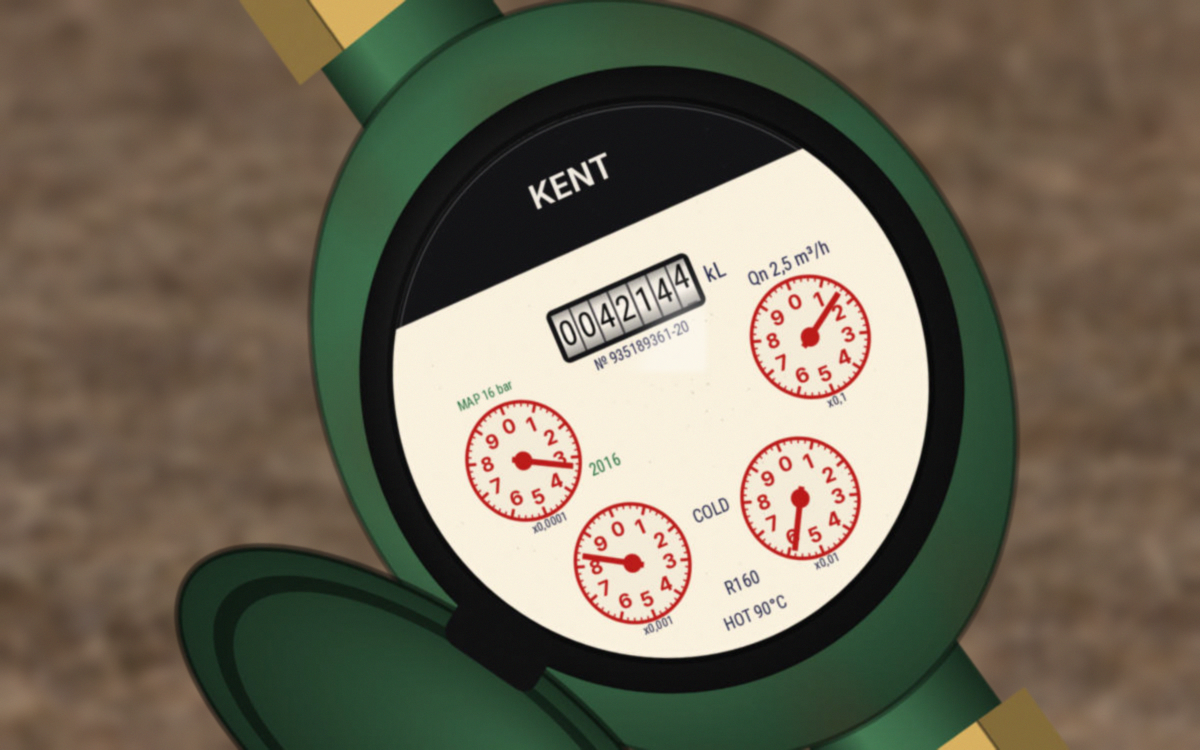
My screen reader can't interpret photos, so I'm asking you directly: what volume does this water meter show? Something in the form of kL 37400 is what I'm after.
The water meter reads kL 42144.1583
